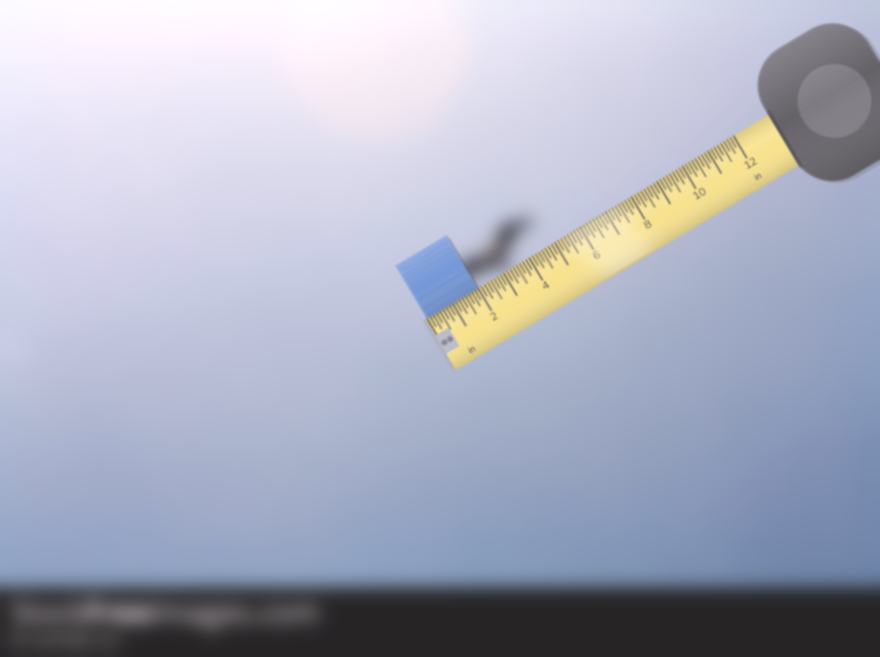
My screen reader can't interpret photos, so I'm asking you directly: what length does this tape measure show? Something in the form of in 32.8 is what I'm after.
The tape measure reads in 2
